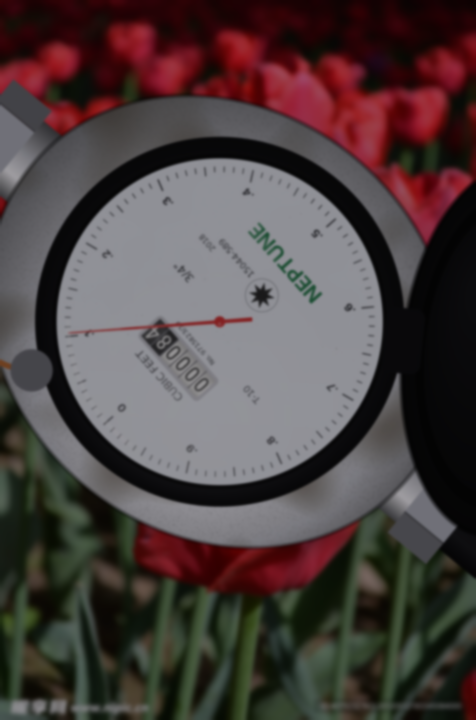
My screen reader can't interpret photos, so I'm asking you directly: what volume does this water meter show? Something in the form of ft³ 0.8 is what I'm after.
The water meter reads ft³ 84.10
